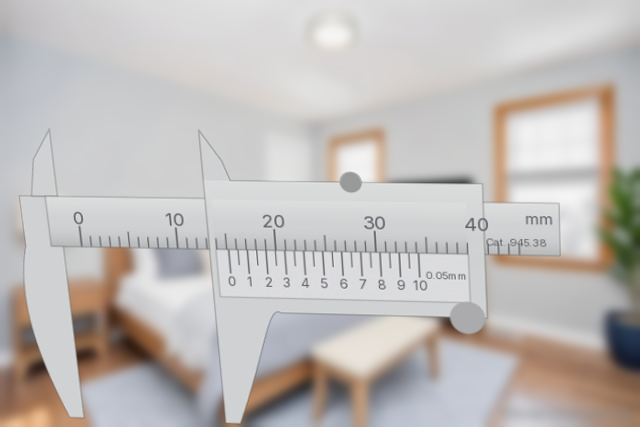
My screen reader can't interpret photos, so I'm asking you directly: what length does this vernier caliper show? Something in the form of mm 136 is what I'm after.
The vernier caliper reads mm 15.2
